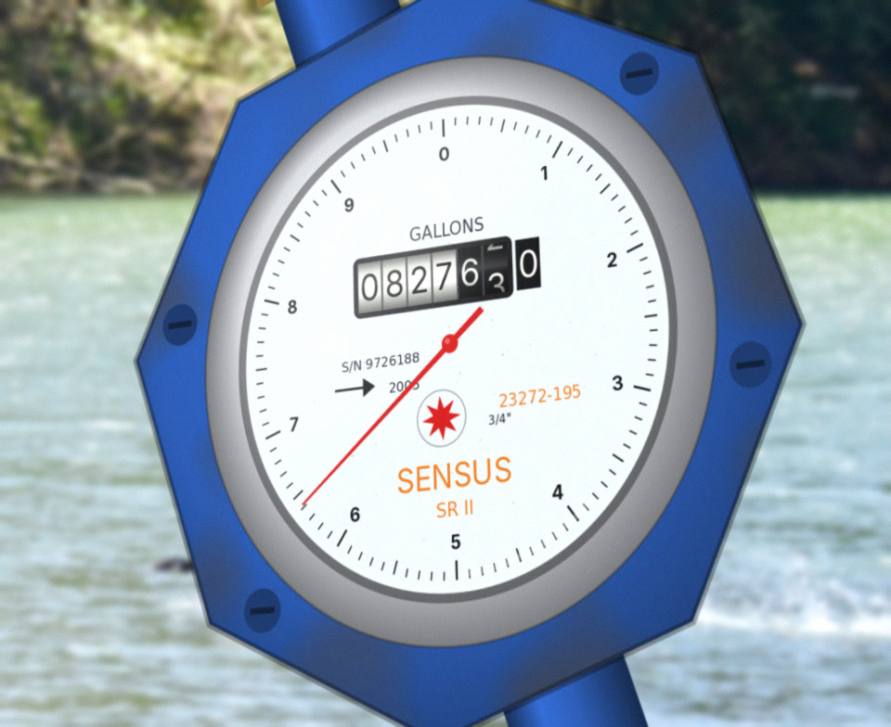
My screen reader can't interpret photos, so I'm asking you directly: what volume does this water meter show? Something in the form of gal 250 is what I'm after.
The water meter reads gal 827626.4
